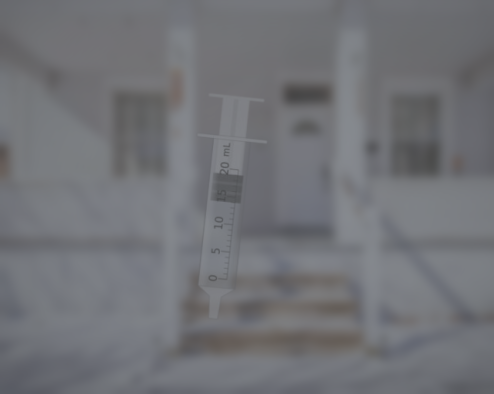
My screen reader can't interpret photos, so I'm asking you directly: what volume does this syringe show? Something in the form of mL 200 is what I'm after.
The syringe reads mL 14
